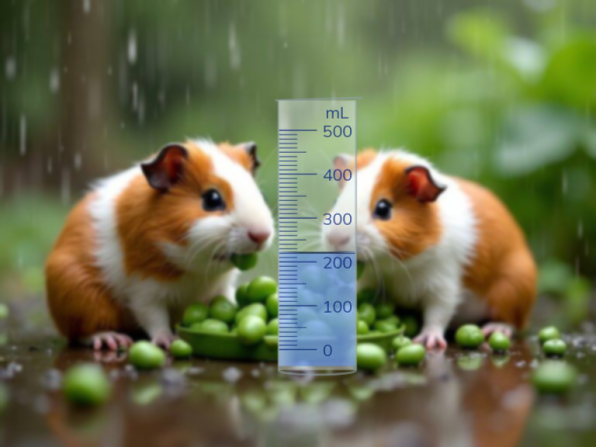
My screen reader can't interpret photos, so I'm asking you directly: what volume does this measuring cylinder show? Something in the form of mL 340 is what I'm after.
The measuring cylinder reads mL 220
